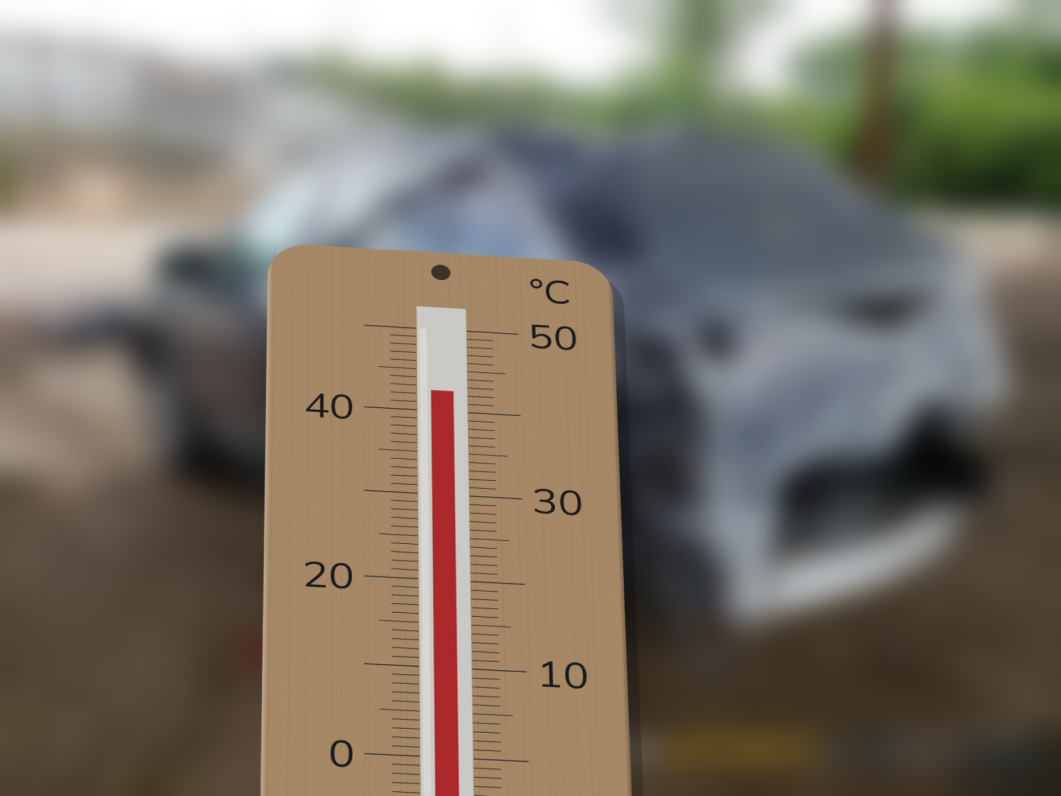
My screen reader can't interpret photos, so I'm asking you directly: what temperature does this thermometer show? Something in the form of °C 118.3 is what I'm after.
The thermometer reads °C 42.5
